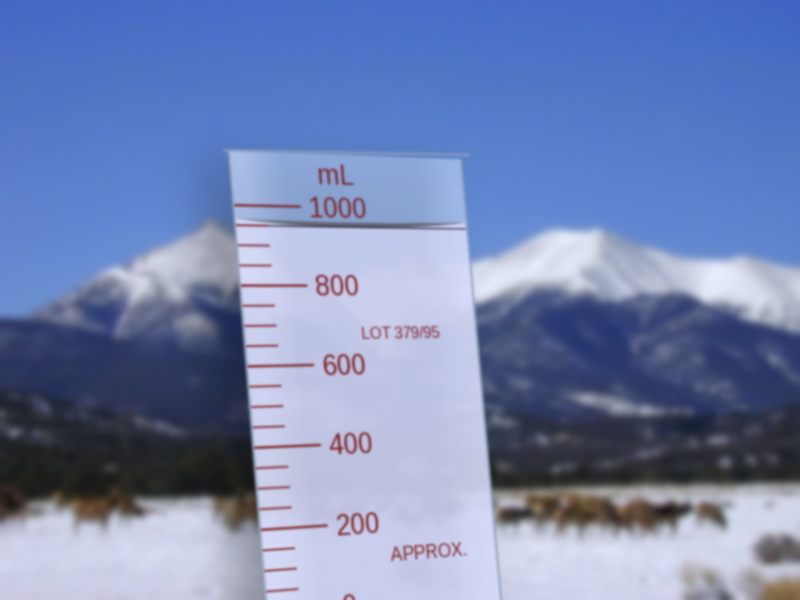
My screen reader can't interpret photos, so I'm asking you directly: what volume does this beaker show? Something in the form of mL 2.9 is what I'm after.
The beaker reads mL 950
